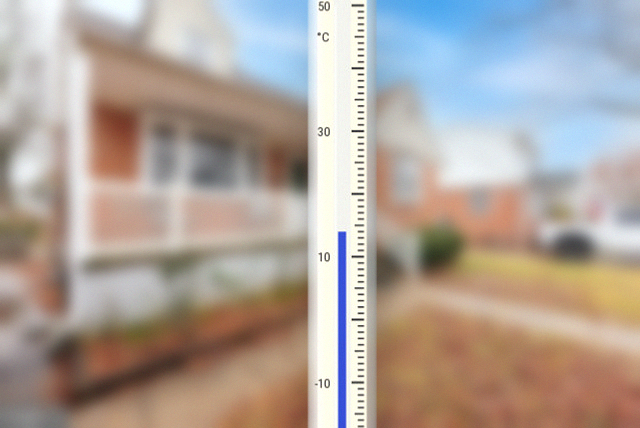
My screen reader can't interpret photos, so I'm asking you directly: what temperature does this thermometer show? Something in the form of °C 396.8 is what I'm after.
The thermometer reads °C 14
